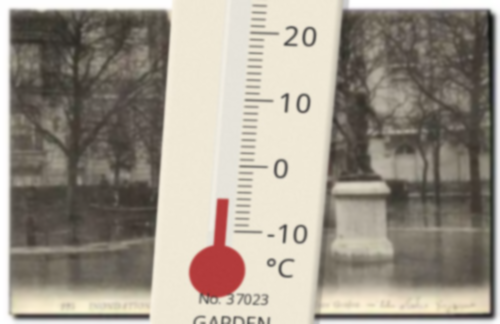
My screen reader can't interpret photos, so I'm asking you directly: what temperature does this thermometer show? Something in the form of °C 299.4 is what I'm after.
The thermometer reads °C -5
